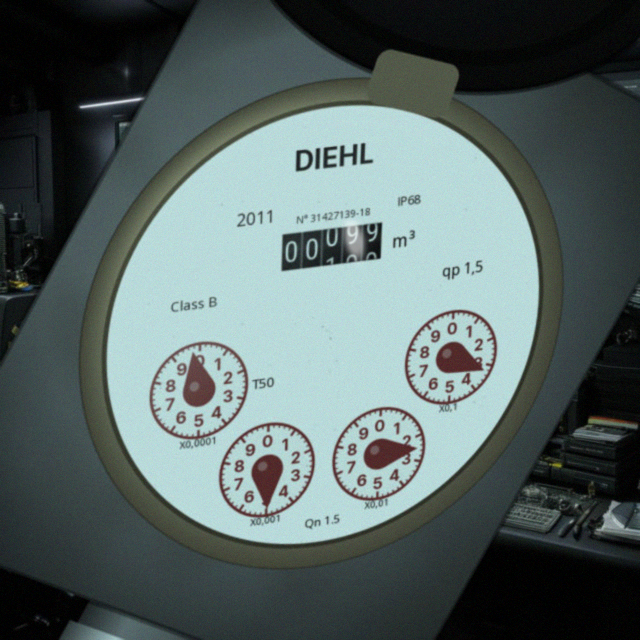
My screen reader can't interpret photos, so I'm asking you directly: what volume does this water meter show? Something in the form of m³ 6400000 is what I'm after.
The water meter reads m³ 99.3249
